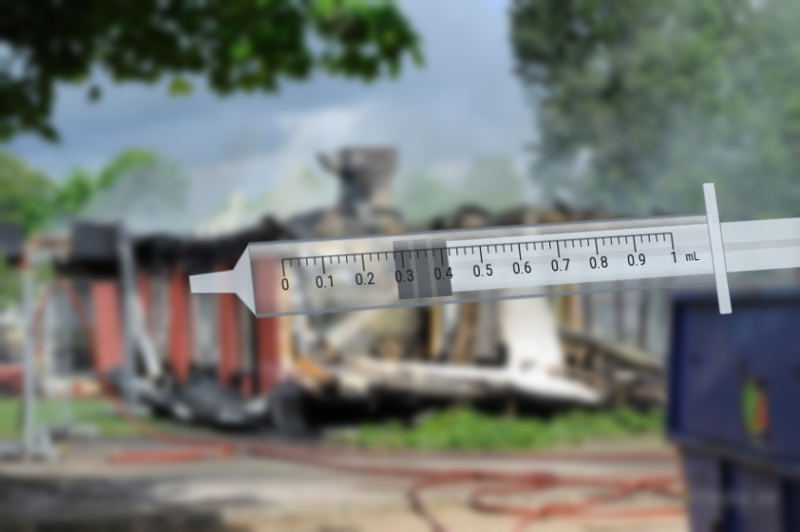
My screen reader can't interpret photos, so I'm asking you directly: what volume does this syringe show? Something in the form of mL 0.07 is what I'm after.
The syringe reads mL 0.28
